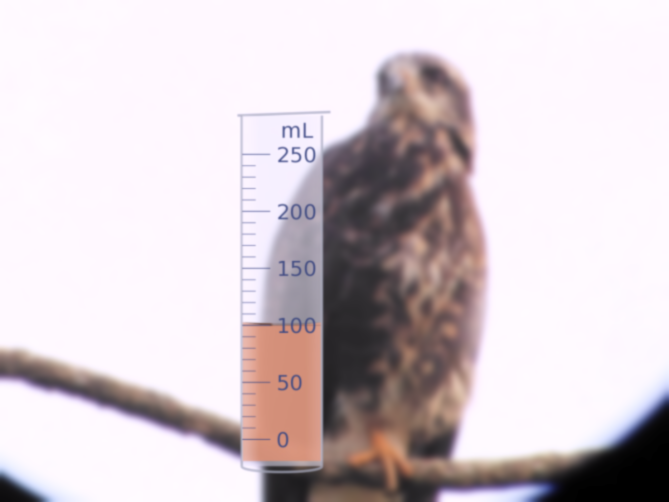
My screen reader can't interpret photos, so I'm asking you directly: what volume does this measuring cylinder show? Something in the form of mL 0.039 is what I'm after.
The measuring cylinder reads mL 100
